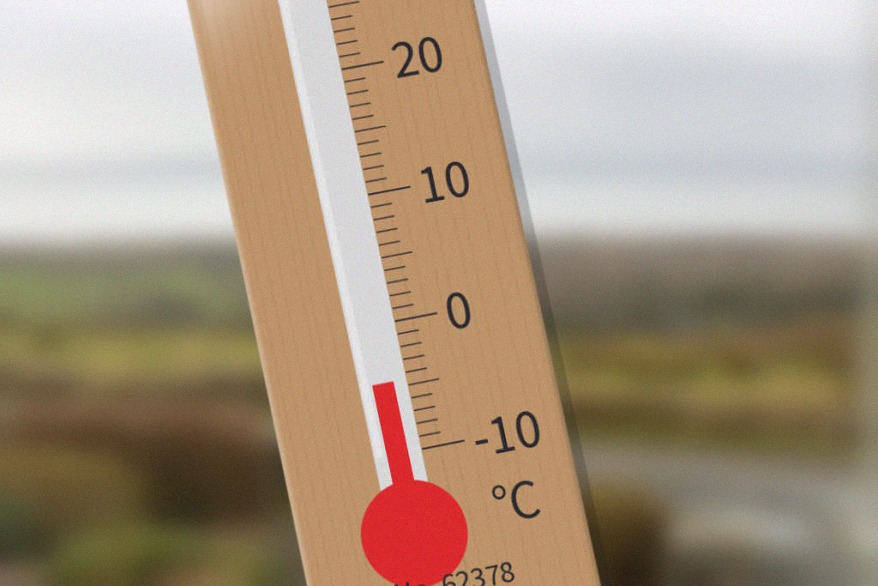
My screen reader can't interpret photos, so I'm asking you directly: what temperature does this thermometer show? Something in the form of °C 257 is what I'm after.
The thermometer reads °C -4.5
